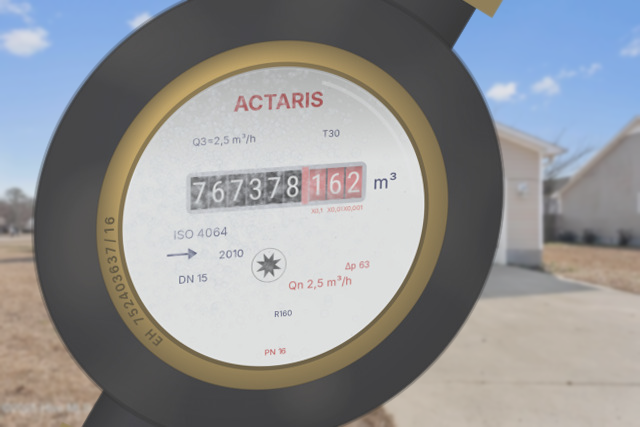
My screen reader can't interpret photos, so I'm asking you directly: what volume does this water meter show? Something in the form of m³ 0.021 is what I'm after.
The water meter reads m³ 767378.162
